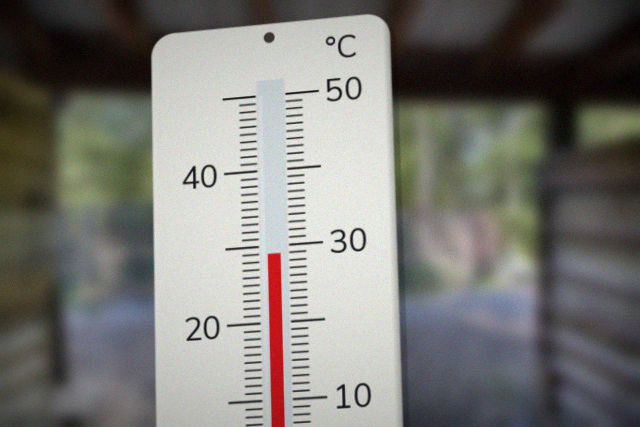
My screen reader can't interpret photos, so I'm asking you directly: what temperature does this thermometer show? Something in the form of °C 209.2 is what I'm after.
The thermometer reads °C 29
